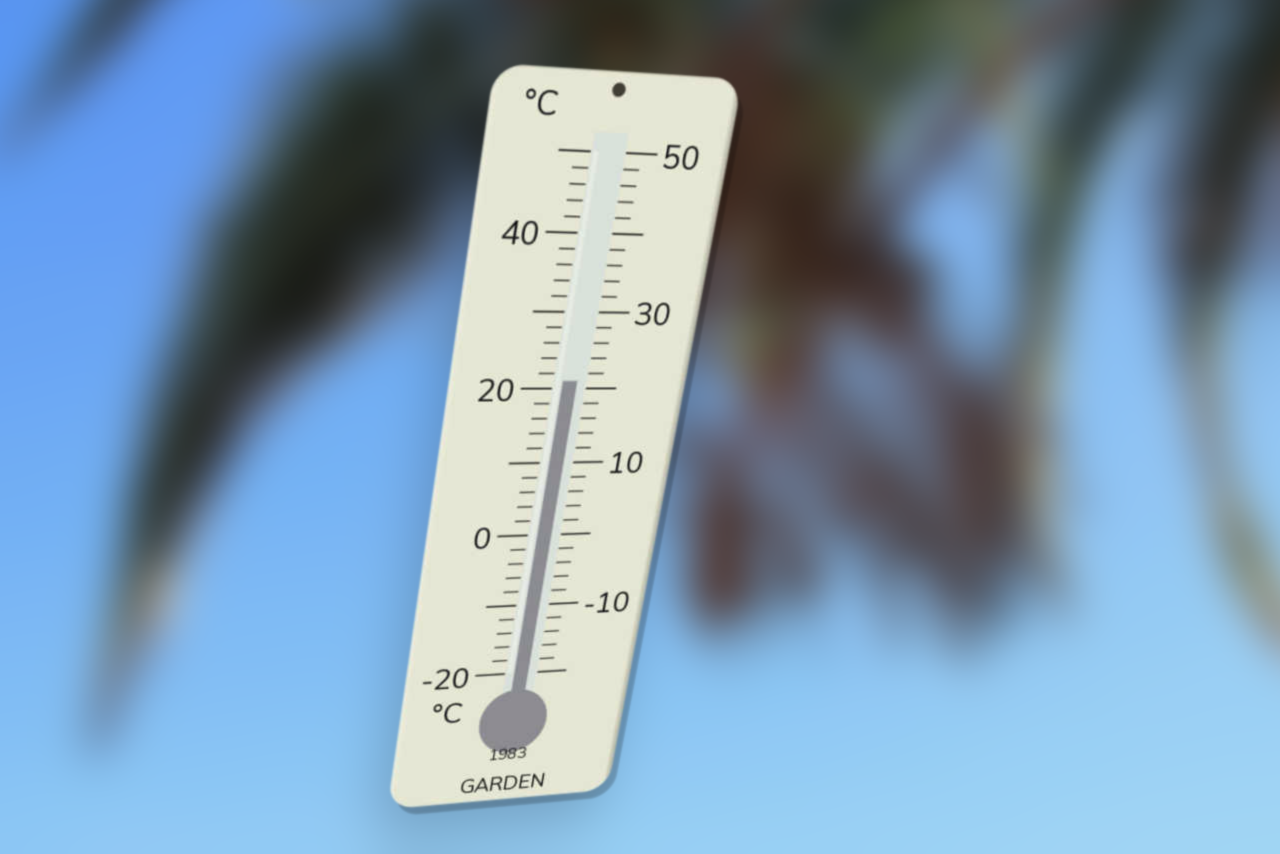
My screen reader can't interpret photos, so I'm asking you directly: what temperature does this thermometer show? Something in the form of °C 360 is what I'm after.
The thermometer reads °C 21
